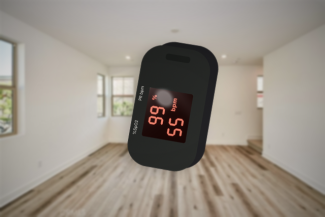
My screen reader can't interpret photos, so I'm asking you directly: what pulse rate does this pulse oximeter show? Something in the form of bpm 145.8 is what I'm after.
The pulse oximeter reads bpm 55
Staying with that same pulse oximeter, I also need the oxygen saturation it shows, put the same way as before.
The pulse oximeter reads % 99
